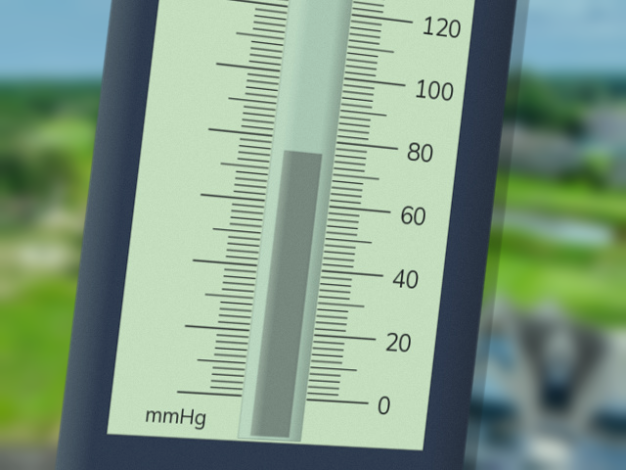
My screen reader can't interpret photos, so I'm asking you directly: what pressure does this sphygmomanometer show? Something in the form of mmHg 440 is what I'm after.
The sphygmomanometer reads mmHg 76
